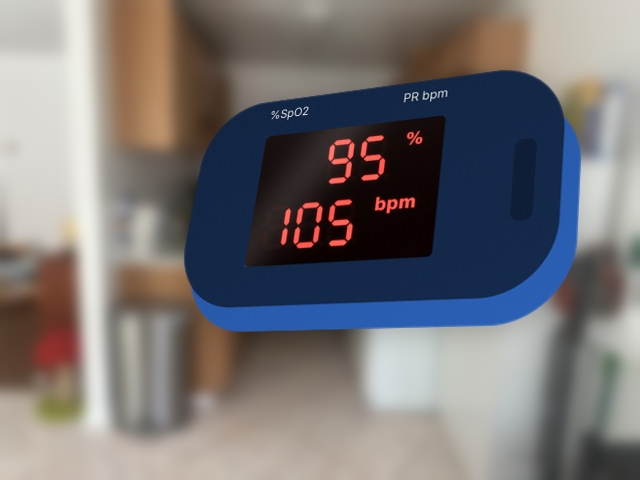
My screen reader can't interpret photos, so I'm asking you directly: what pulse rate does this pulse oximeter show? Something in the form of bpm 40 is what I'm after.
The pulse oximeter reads bpm 105
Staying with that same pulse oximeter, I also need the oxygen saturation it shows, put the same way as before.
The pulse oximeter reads % 95
